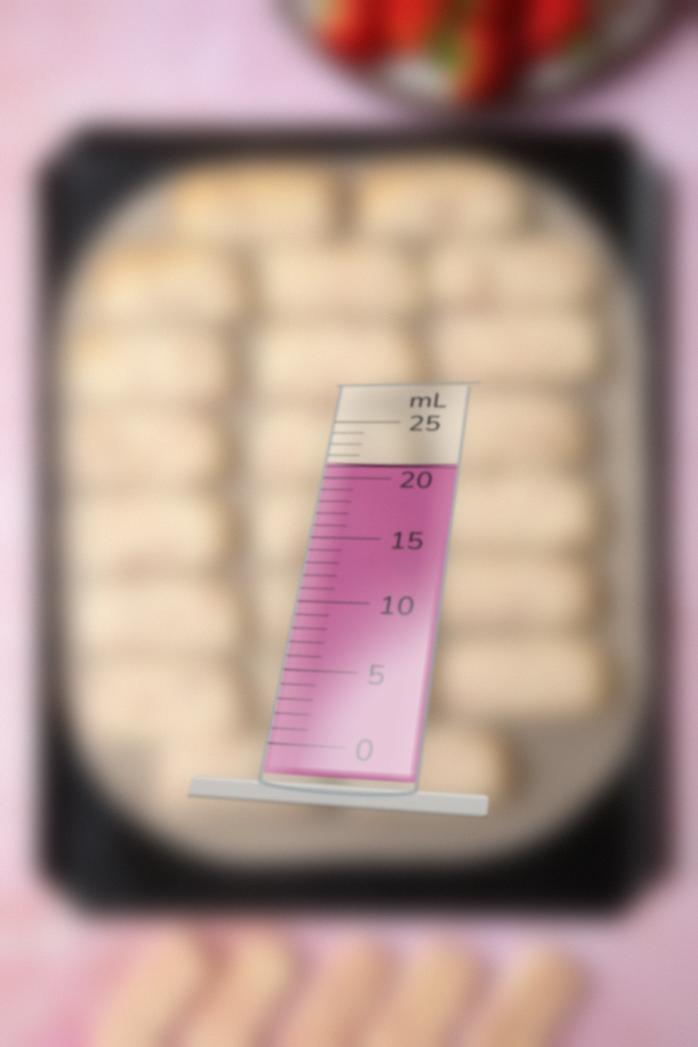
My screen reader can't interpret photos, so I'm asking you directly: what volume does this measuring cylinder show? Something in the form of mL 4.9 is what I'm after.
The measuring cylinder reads mL 21
